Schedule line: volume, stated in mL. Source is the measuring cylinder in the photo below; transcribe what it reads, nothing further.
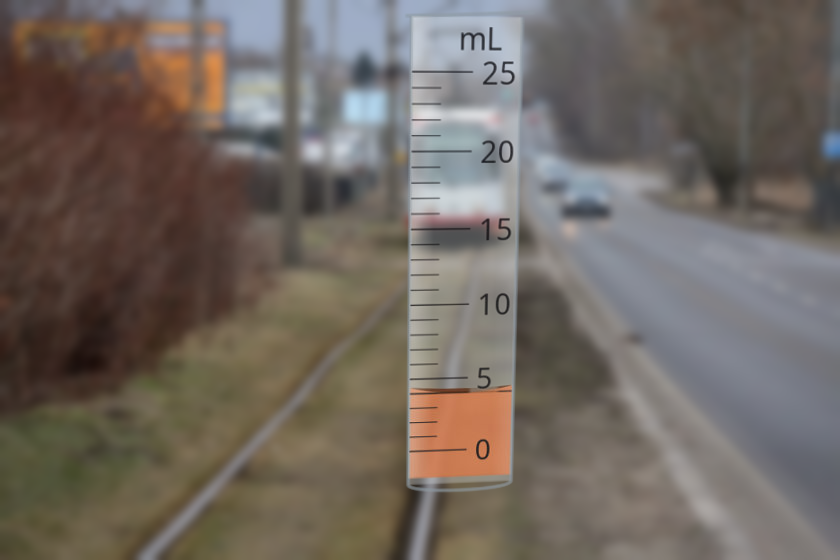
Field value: 4 mL
